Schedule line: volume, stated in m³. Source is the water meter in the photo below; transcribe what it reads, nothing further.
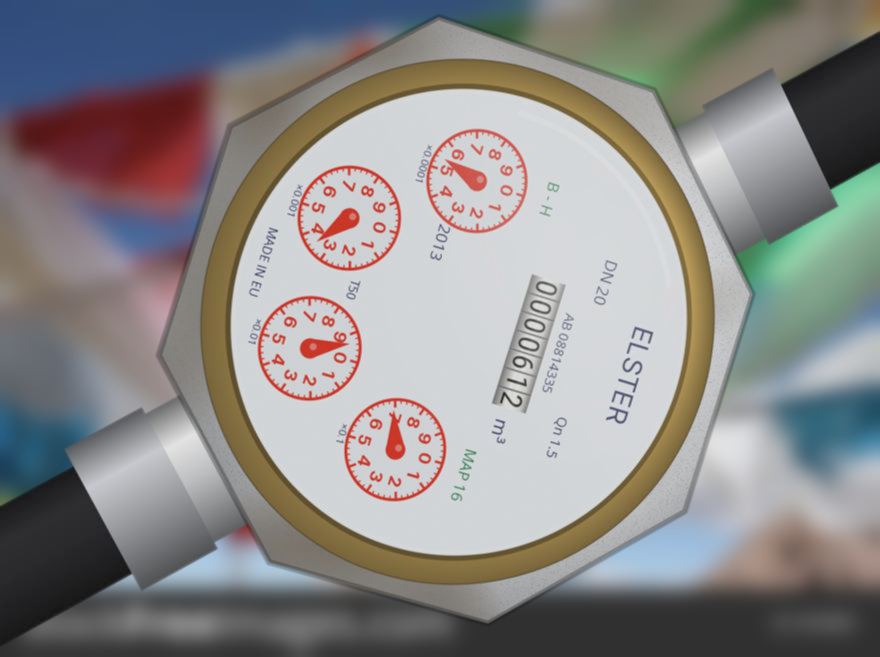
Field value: 612.6935 m³
